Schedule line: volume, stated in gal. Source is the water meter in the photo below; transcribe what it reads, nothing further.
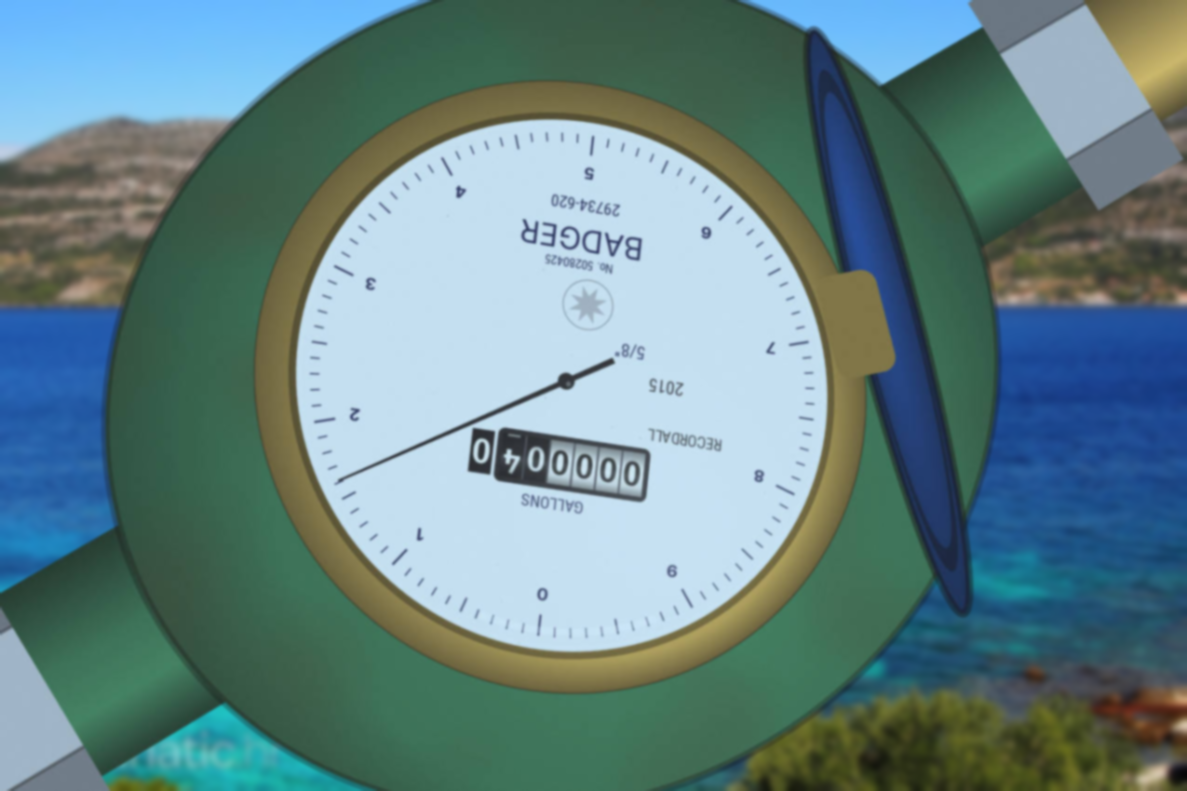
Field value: 41.6 gal
